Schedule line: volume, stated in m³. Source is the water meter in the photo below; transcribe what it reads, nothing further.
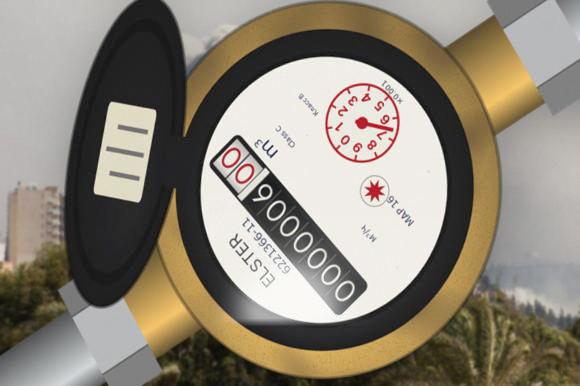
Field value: 6.006 m³
